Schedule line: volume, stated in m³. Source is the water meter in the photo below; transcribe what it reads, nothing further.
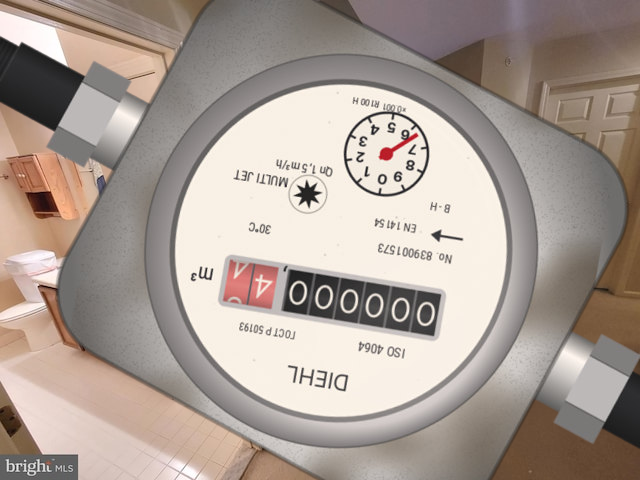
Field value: 0.436 m³
